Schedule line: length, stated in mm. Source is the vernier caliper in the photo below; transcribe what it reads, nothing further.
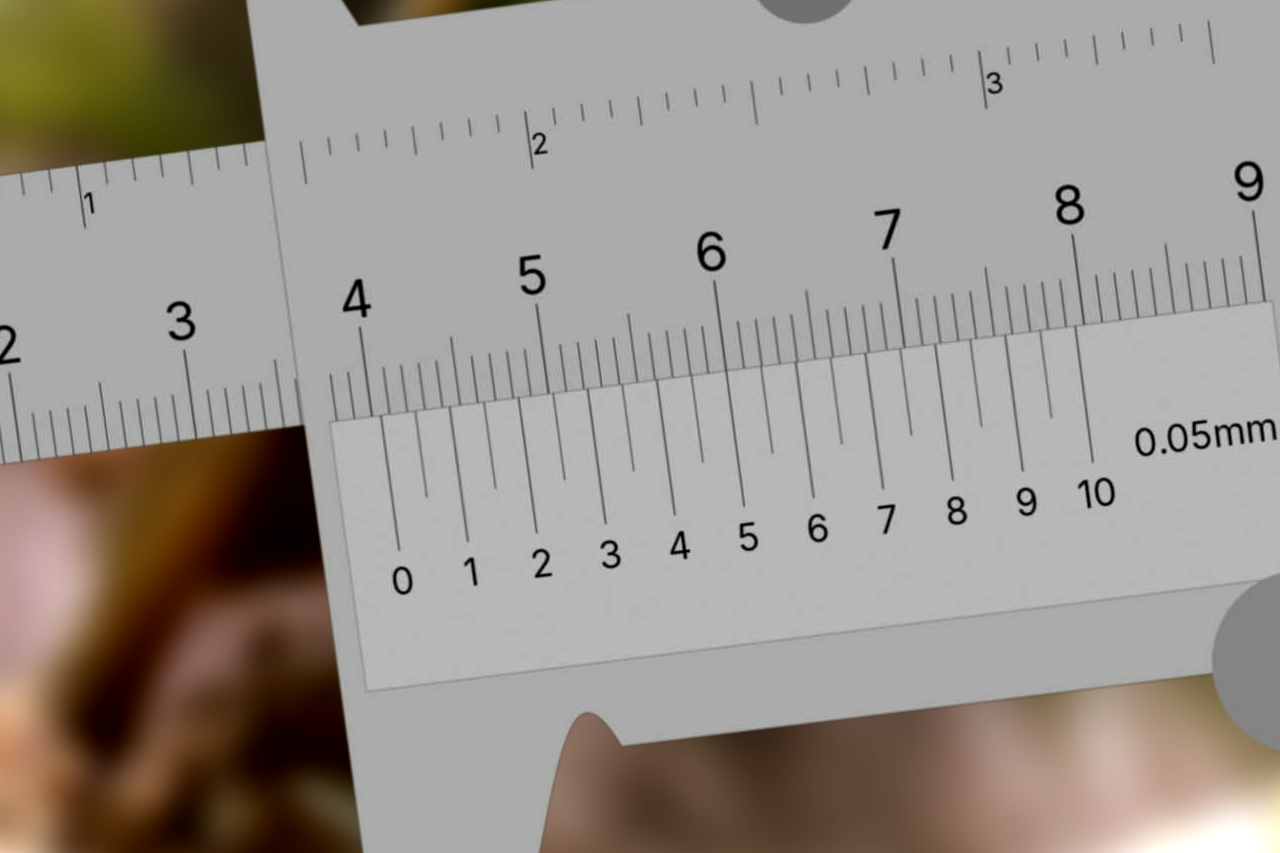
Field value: 40.5 mm
